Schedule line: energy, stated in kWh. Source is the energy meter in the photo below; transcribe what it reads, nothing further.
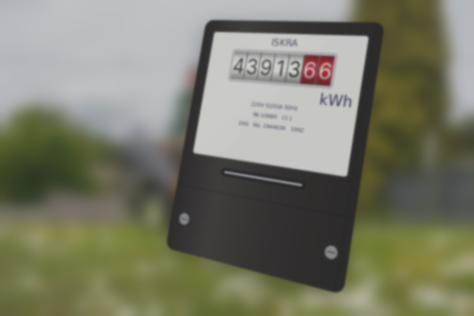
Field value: 43913.66 kWh
